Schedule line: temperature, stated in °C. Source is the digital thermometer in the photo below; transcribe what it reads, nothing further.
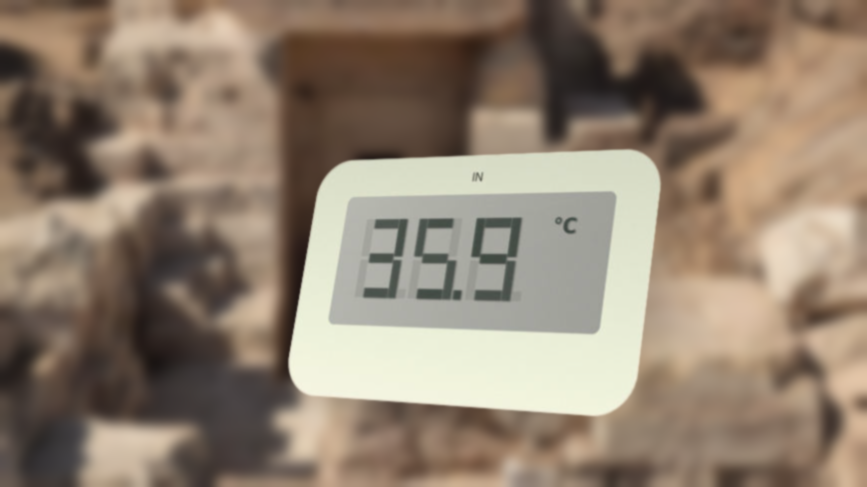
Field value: 35.9 °C
